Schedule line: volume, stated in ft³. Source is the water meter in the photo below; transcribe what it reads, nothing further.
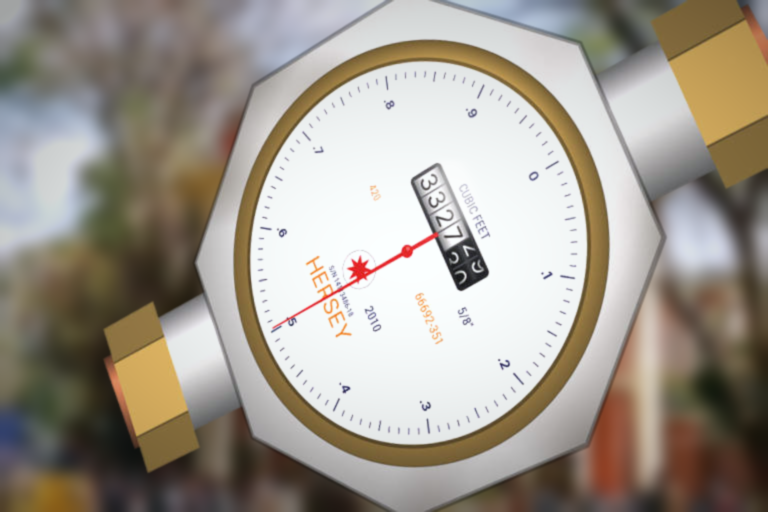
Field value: 332729.50 ft³
